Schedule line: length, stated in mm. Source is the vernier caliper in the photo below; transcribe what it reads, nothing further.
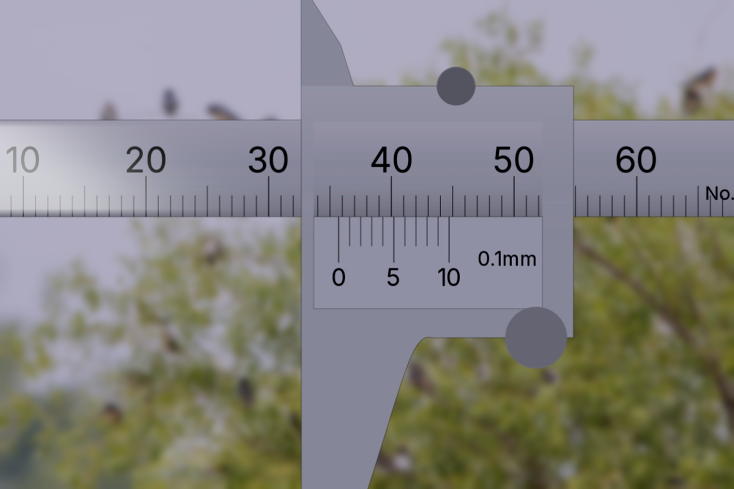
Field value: 35.7 mm
